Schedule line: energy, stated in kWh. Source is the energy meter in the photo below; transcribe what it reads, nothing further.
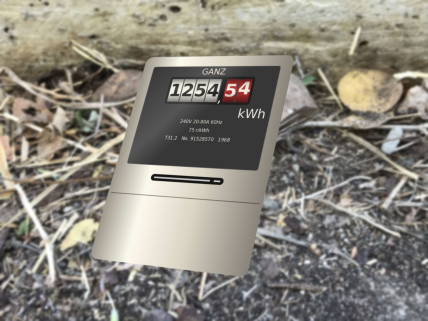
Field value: 1254.54 kWh
